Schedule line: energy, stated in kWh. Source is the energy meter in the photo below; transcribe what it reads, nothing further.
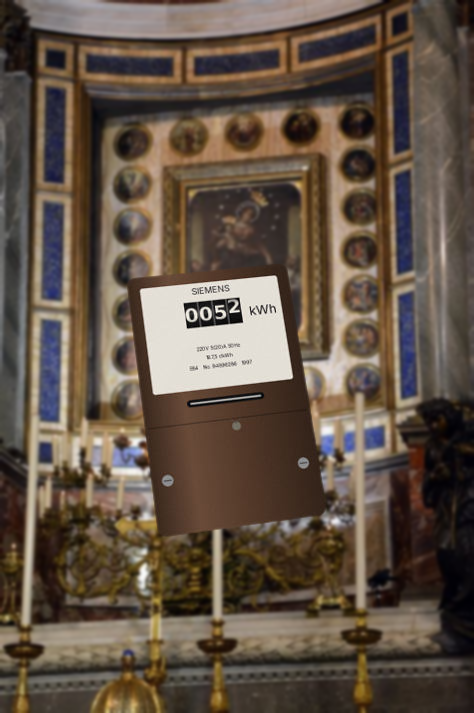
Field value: 52 kWh
